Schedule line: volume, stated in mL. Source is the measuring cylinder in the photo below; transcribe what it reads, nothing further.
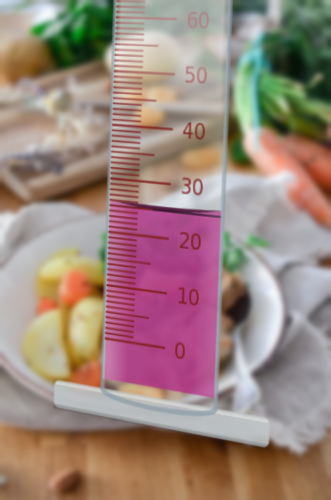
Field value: 25 mL
